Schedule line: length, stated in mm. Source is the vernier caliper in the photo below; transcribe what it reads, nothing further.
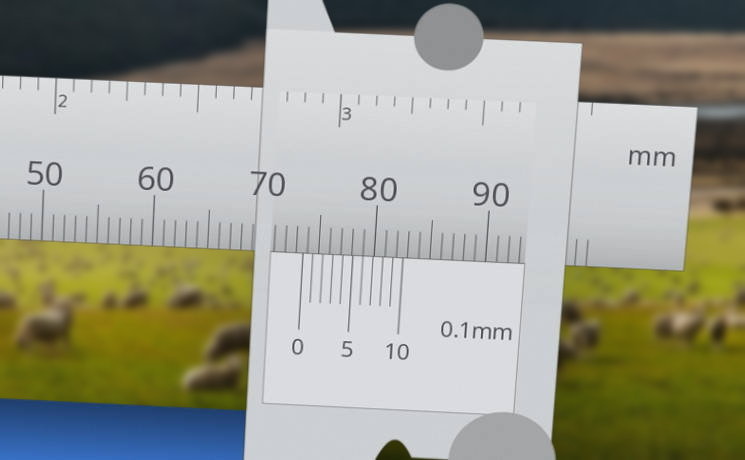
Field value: 73.6 mm
